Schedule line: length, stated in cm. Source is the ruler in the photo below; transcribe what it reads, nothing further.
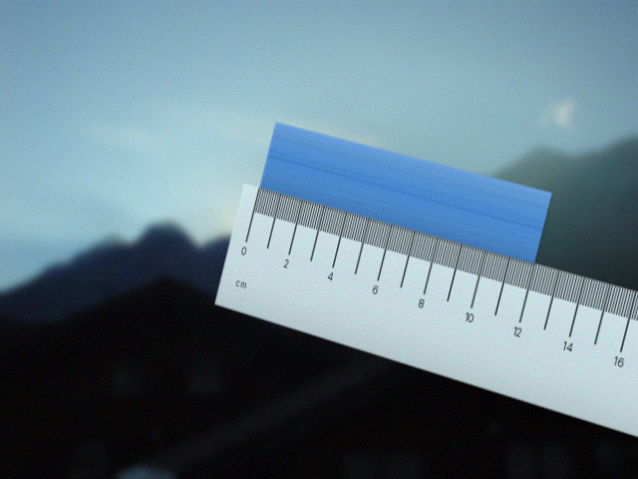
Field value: 12 cm
